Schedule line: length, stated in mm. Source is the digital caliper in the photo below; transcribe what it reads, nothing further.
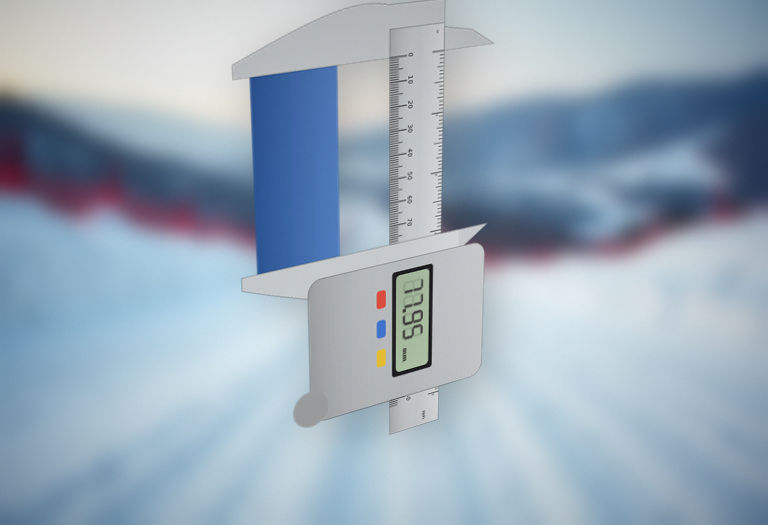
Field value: 77.95 mm
